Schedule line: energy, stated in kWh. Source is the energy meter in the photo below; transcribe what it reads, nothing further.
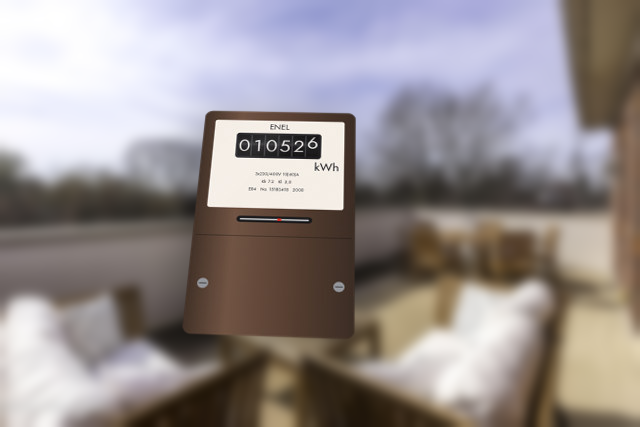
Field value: 10526 kWh
